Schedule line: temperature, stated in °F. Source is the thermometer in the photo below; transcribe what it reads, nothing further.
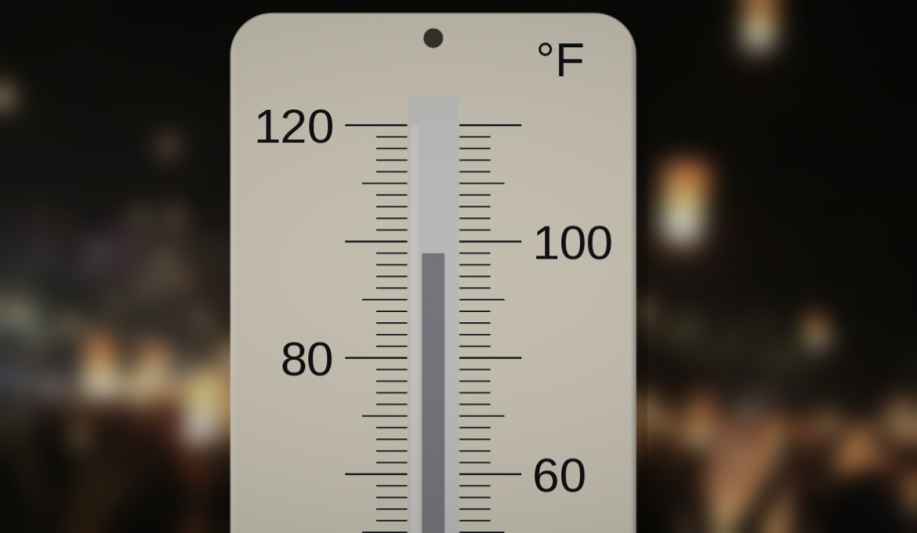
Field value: 98 °F
